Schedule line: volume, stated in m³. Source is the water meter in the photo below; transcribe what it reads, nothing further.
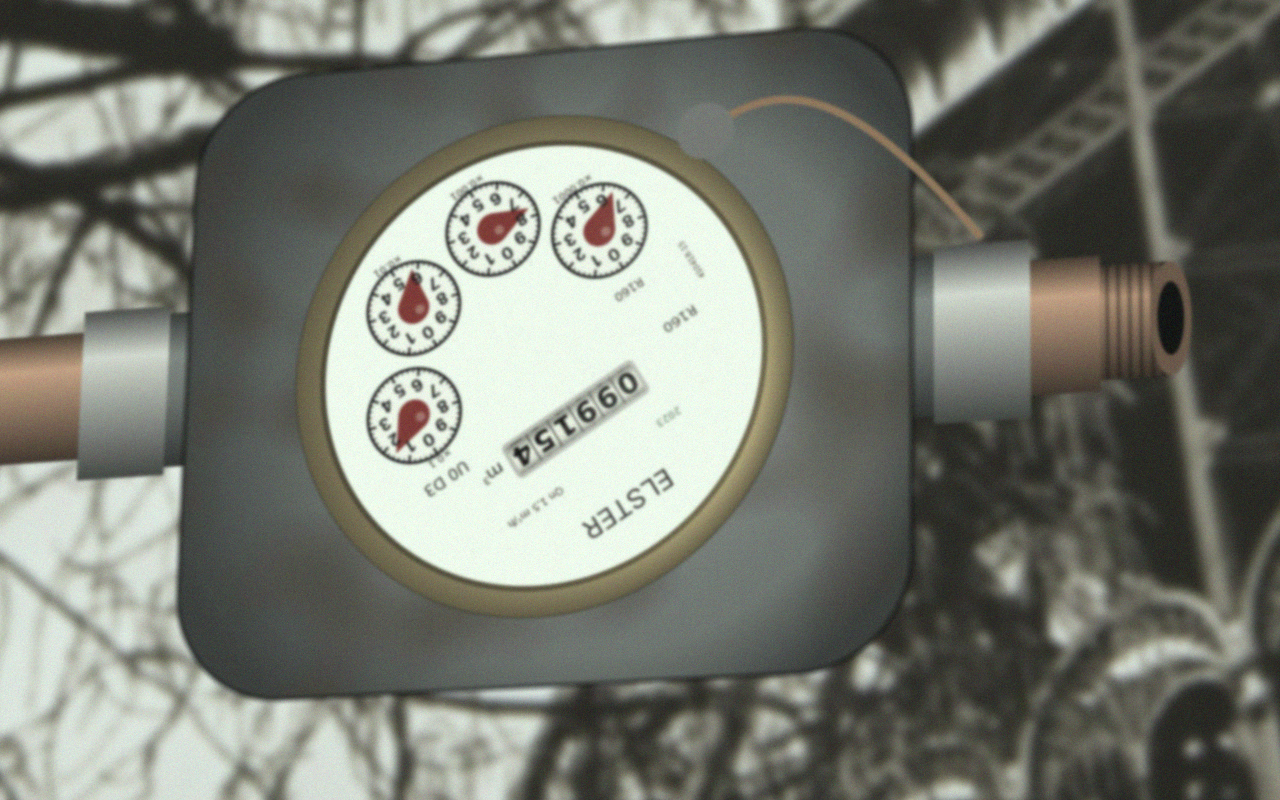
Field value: 99154.1576 m³
